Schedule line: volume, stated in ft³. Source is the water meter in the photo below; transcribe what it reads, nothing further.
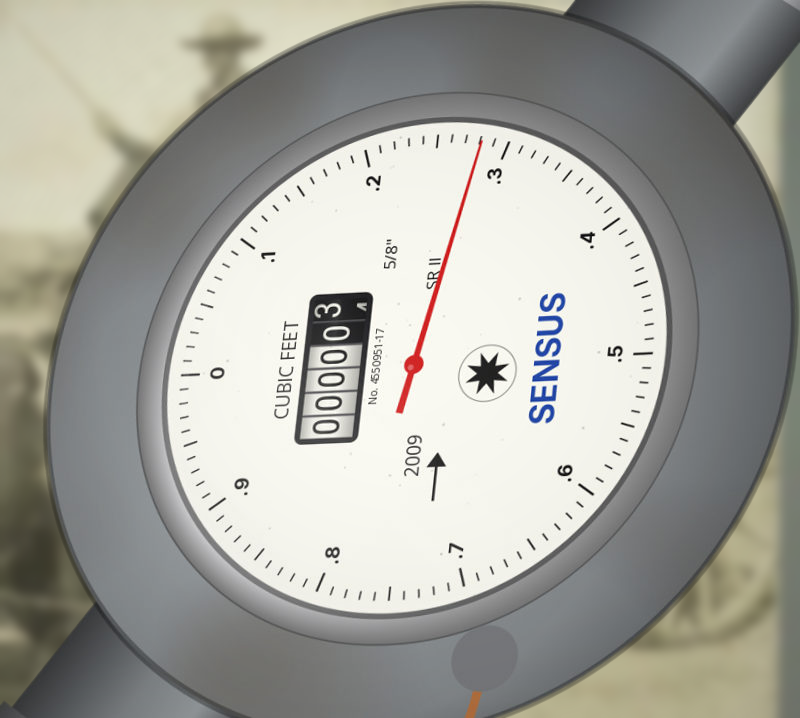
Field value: 3.28 ft³
